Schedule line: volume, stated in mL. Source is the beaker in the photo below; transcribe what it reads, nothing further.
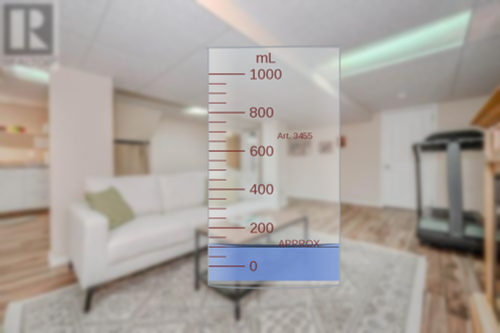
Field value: 100 mL
